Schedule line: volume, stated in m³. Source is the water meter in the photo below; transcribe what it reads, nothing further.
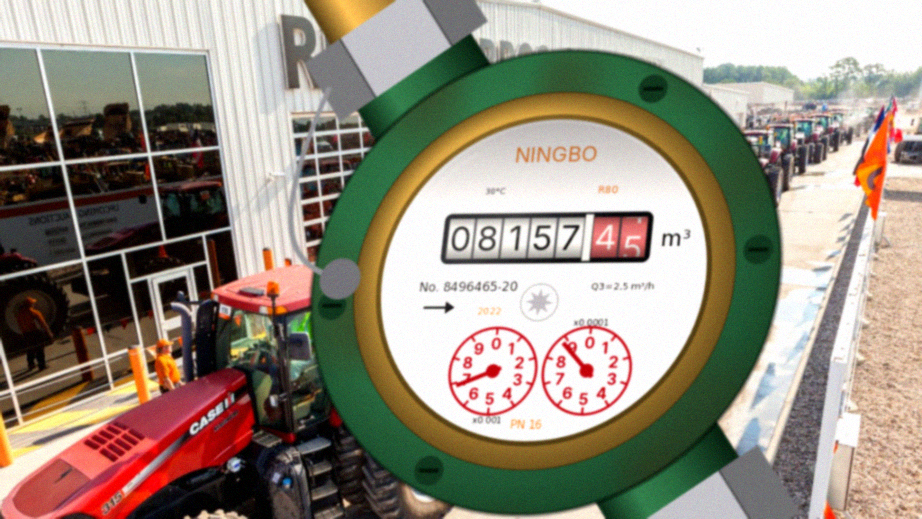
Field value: 8157.4468 m³
